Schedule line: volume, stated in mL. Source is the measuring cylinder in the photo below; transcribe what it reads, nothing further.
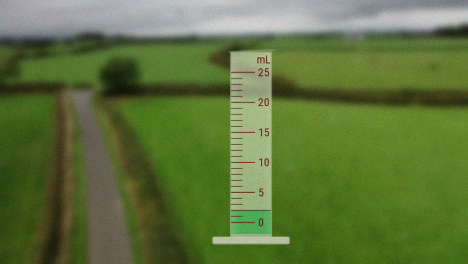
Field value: 2 mL
